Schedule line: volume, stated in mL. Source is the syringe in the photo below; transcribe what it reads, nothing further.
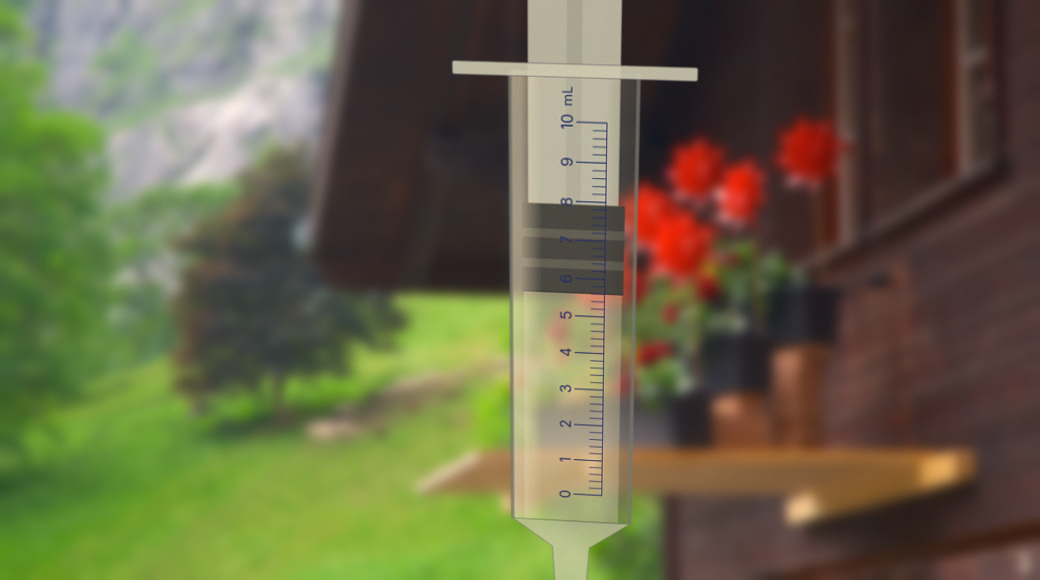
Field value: 5.6 mL
